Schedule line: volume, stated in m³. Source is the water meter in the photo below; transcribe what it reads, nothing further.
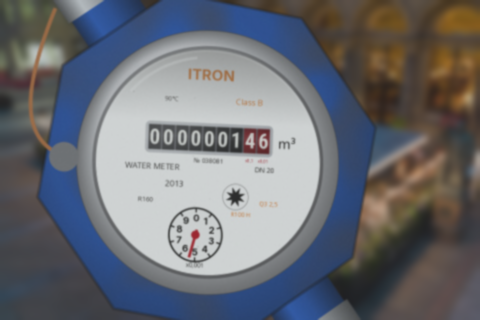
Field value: 1.465 m³
